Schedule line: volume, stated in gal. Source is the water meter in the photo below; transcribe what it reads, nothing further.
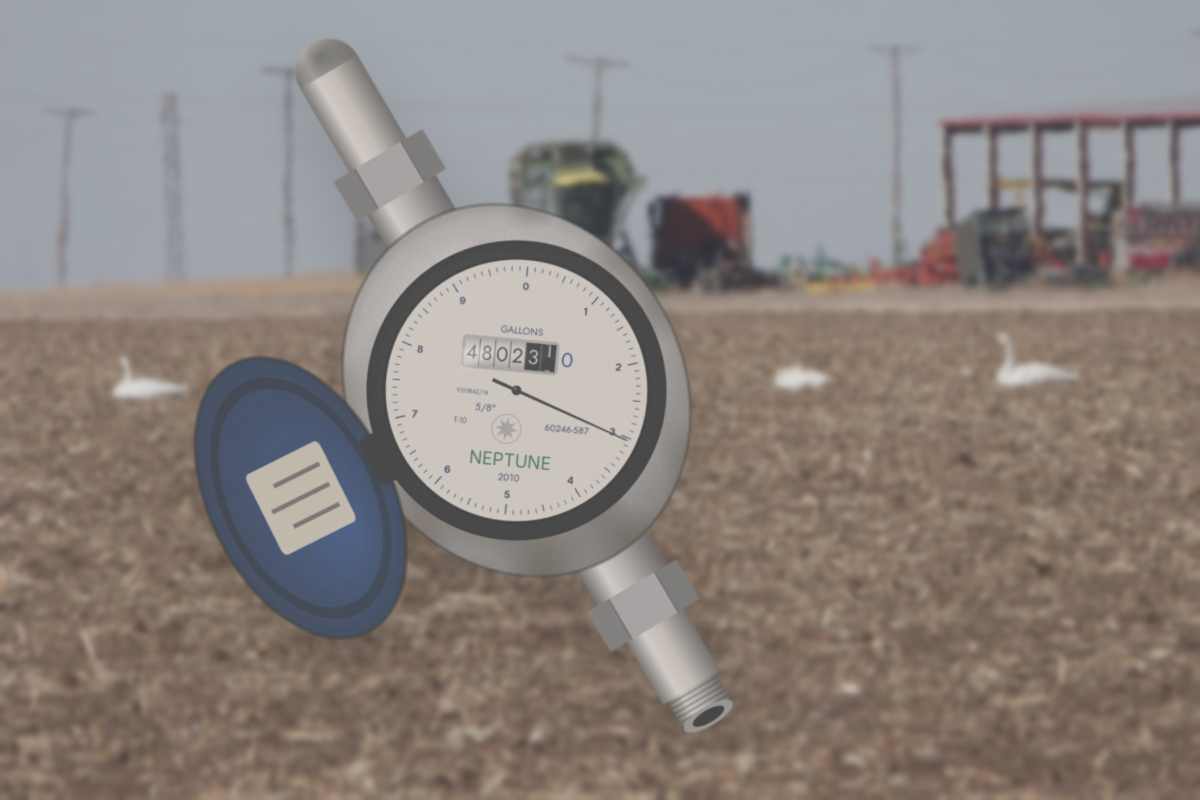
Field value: 4802313.0 gal
